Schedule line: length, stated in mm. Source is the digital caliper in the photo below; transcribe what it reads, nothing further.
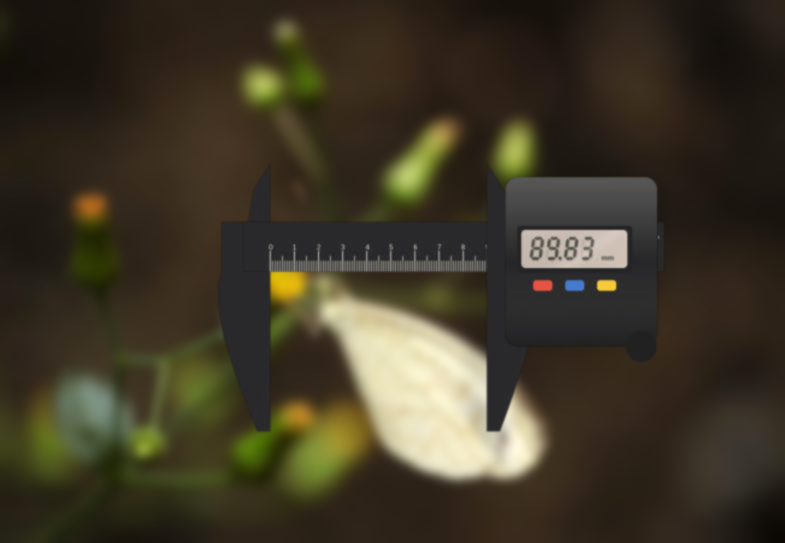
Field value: 89.83 mm
